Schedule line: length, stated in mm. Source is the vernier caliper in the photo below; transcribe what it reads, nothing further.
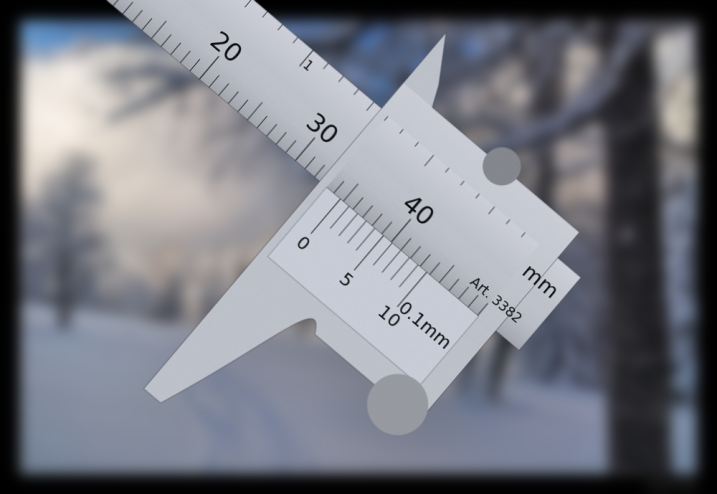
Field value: 34.7 mm
